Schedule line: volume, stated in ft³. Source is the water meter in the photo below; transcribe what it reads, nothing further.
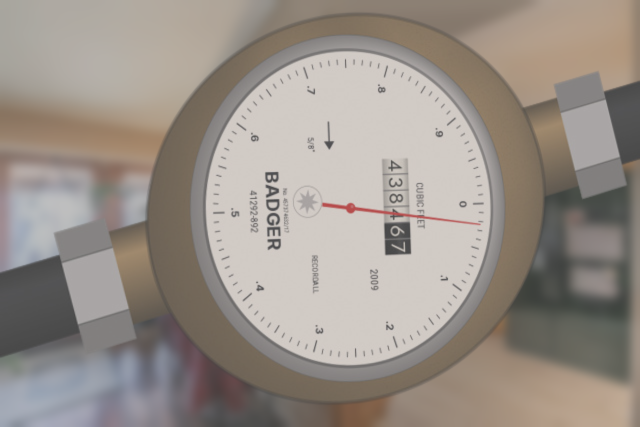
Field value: 438467.02 ft³
